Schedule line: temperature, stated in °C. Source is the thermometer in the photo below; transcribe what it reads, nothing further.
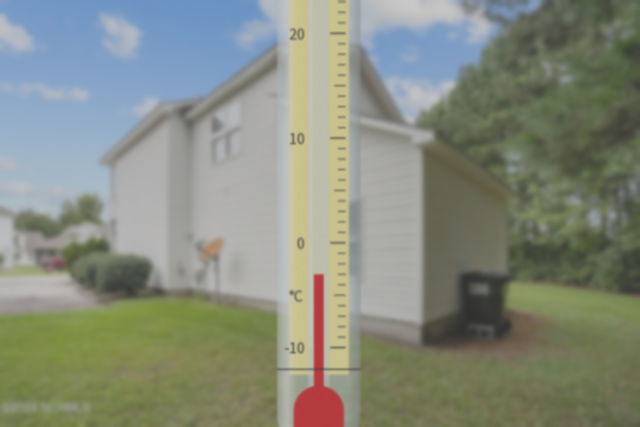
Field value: -3 °C
